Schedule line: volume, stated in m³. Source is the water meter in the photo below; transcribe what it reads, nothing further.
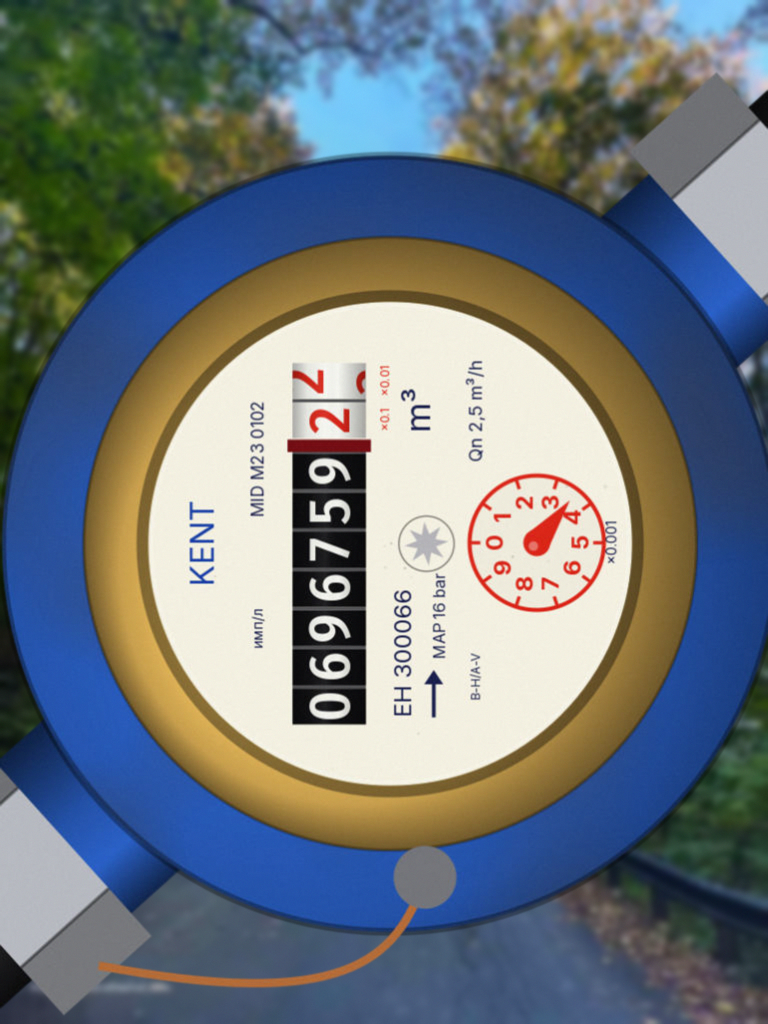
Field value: 696759.223 m³
